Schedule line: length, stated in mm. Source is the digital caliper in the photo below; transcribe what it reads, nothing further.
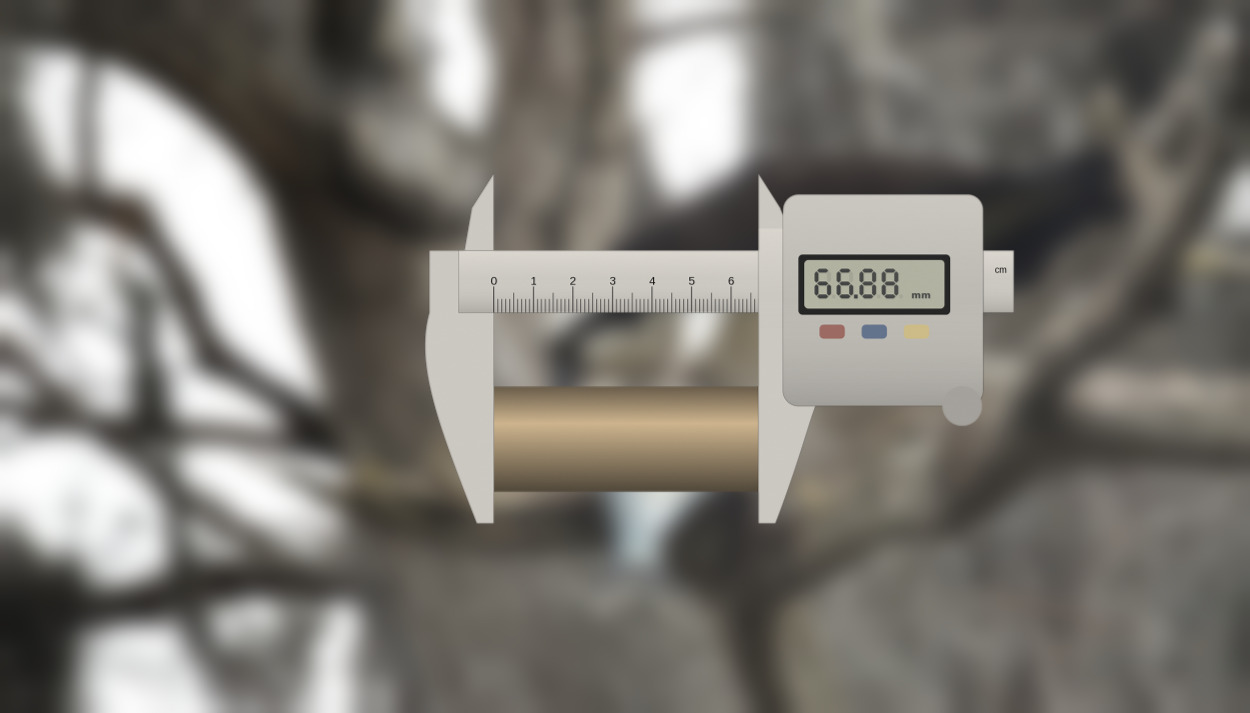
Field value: 66.88 mm
